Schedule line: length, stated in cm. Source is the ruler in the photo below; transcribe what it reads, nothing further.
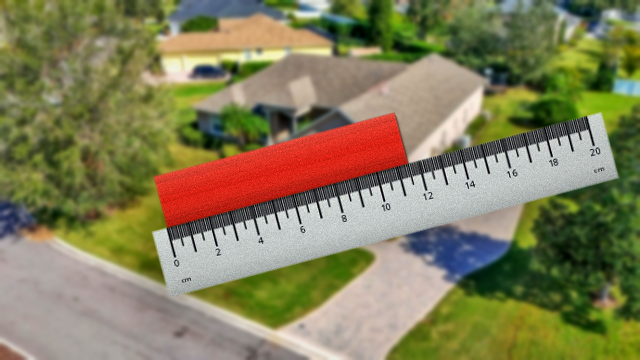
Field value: 11.5 cm
